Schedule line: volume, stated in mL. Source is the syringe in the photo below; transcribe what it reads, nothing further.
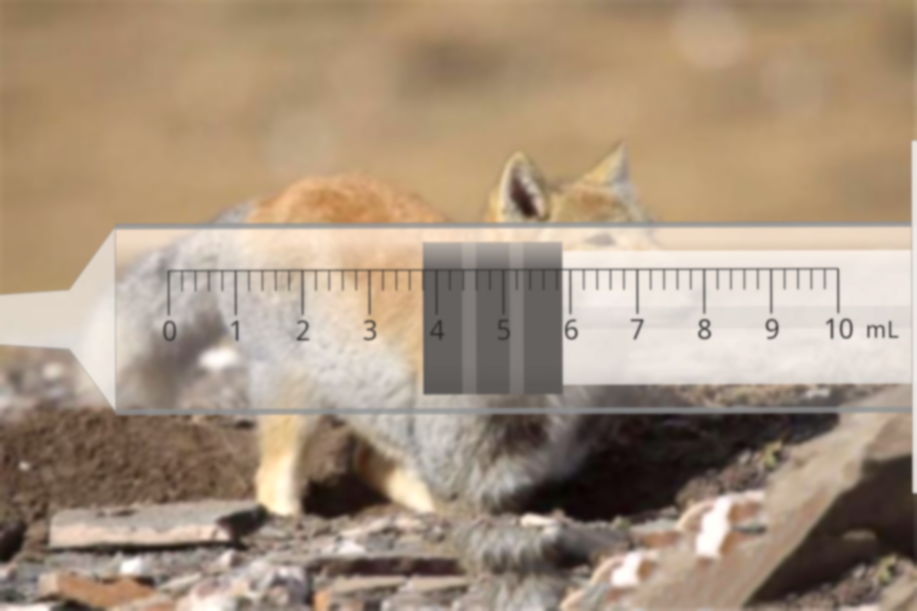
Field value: 3.8 mL
